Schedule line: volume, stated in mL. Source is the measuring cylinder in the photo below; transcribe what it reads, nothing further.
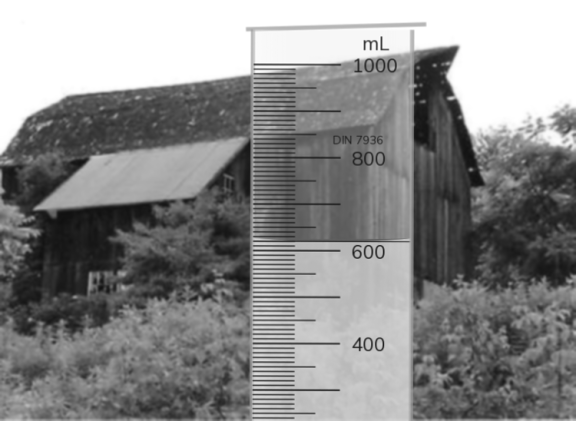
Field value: 620 mL
